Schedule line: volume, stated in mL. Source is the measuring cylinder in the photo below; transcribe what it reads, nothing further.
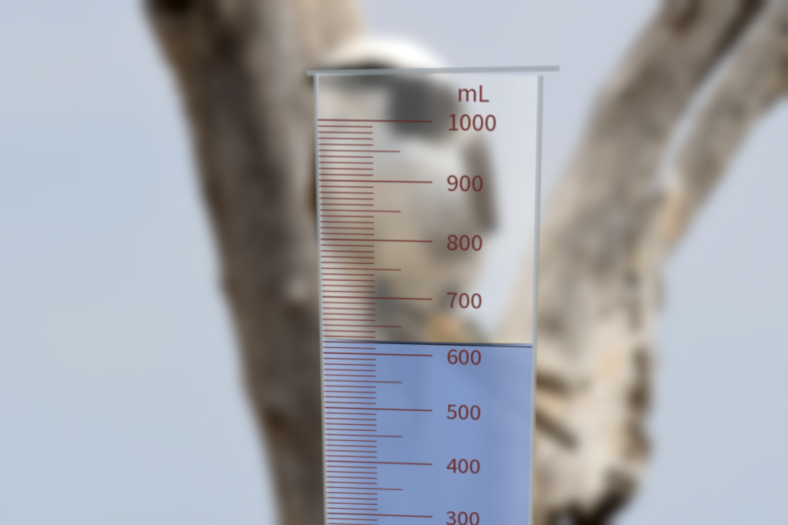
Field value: 620 mL
